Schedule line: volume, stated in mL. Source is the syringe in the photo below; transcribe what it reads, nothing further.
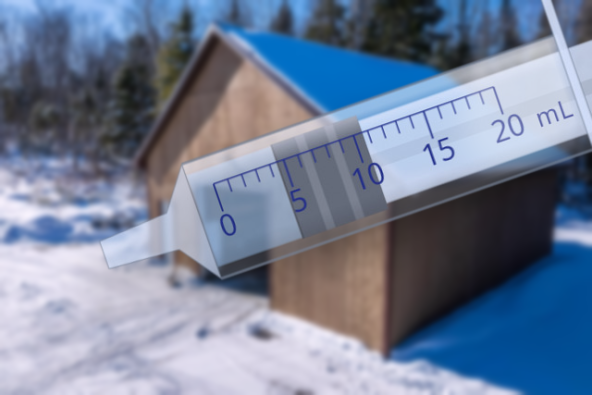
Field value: 4.5 mL
